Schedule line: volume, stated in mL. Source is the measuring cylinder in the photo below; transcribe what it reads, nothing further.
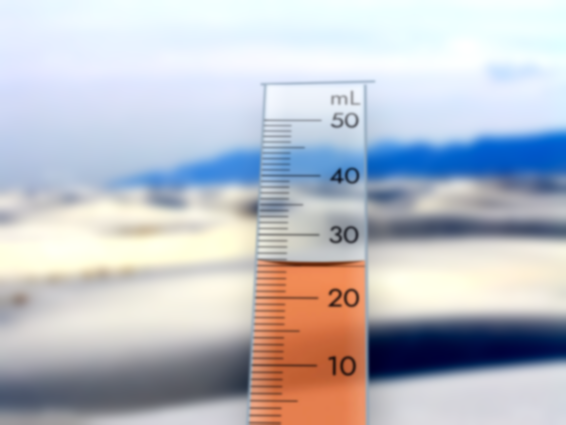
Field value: 25 mL
